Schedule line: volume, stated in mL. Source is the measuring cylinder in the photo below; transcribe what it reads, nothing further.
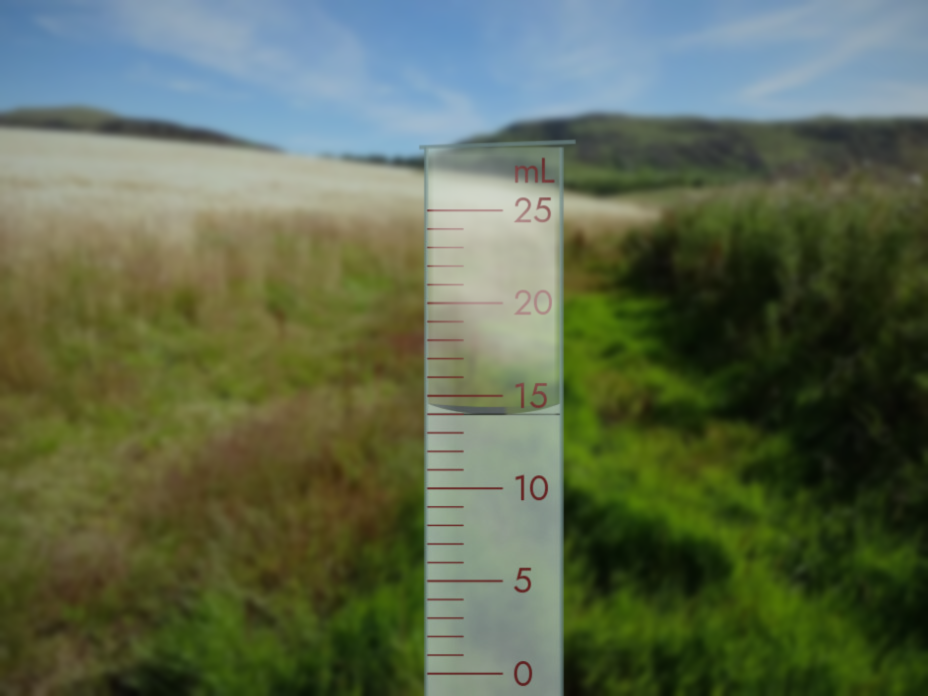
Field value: 14 mL
